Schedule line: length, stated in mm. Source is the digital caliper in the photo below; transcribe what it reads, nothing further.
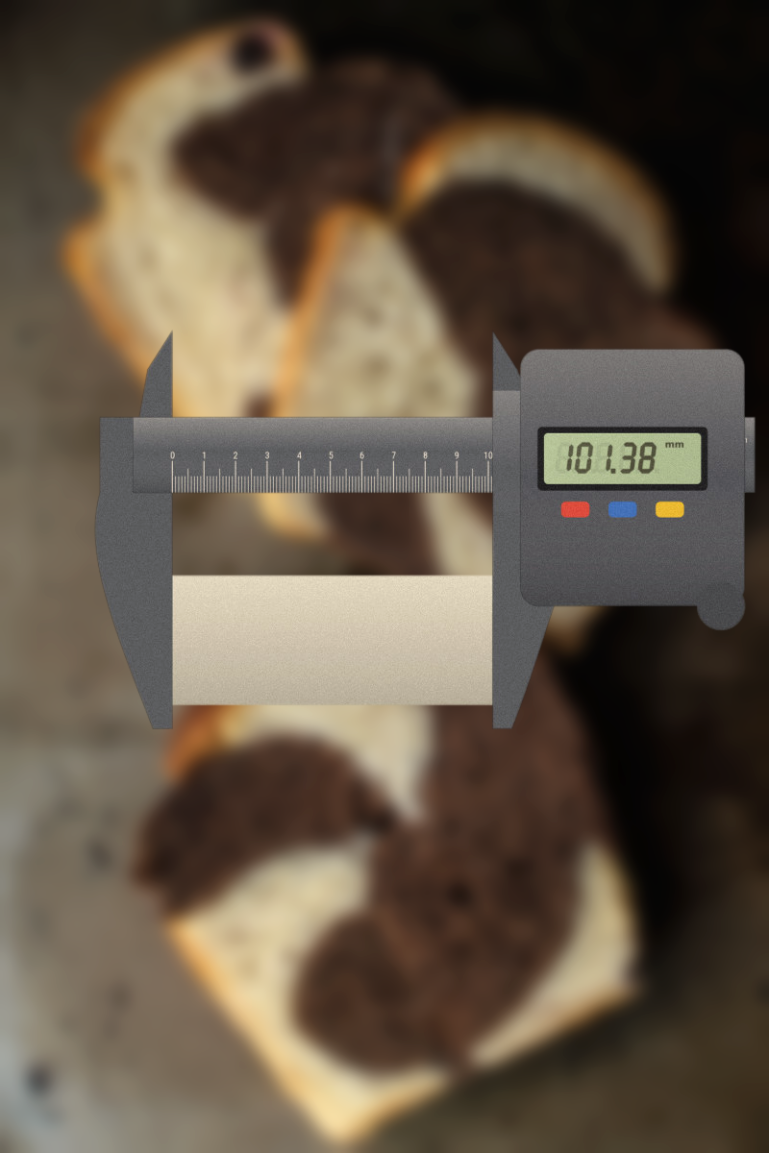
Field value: 101.38 mm
